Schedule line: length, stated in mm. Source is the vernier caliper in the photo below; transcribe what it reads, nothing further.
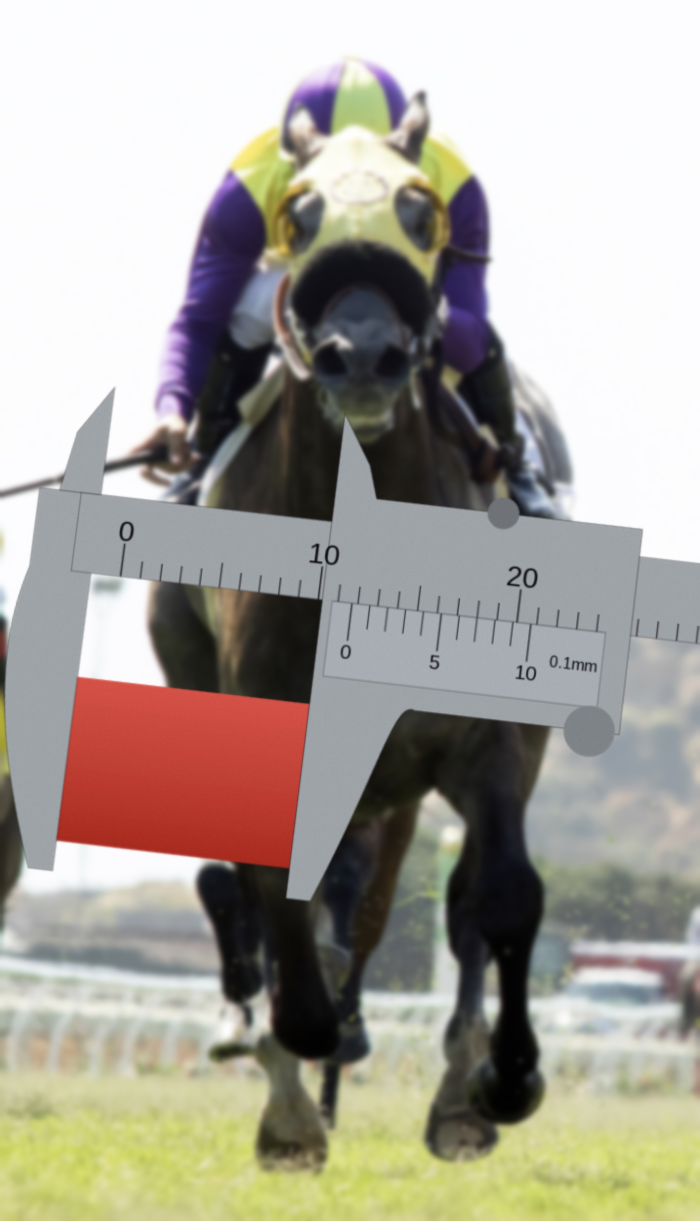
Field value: 11.7 mm
